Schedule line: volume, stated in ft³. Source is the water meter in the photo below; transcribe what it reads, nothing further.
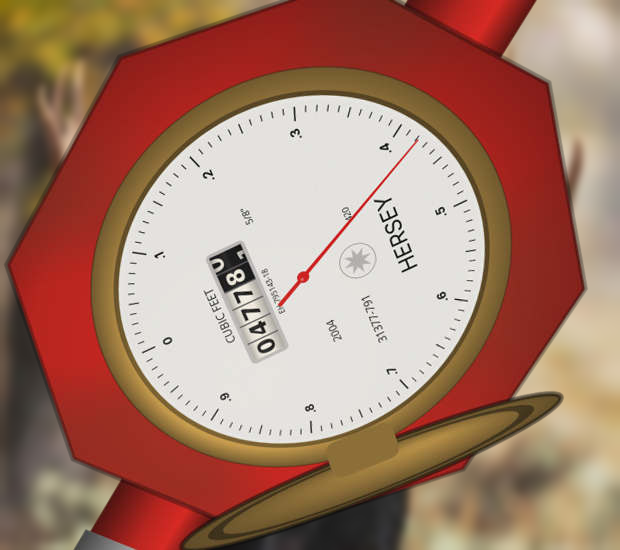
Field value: 47780.42 ft³
